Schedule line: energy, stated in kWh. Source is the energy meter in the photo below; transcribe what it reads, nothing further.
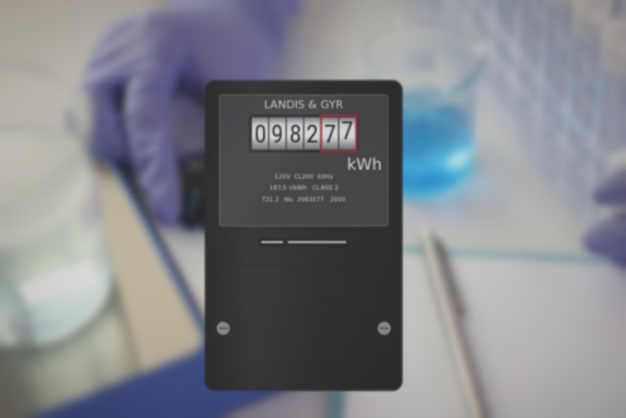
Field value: 982.77 kWh
